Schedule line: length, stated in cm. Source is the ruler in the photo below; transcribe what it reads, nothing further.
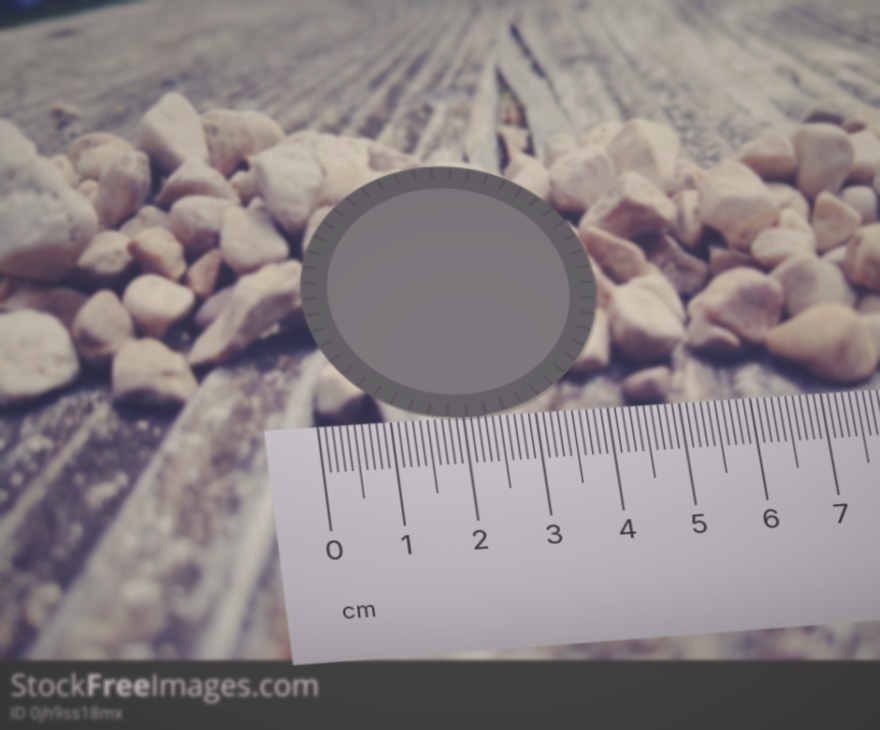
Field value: 4.1 cm
